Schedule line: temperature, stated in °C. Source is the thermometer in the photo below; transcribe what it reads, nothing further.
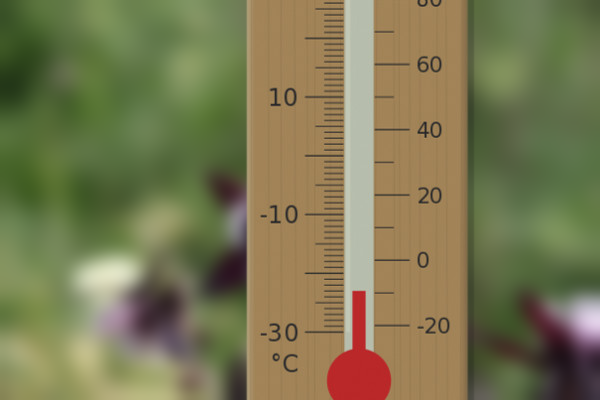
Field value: -23 °C
